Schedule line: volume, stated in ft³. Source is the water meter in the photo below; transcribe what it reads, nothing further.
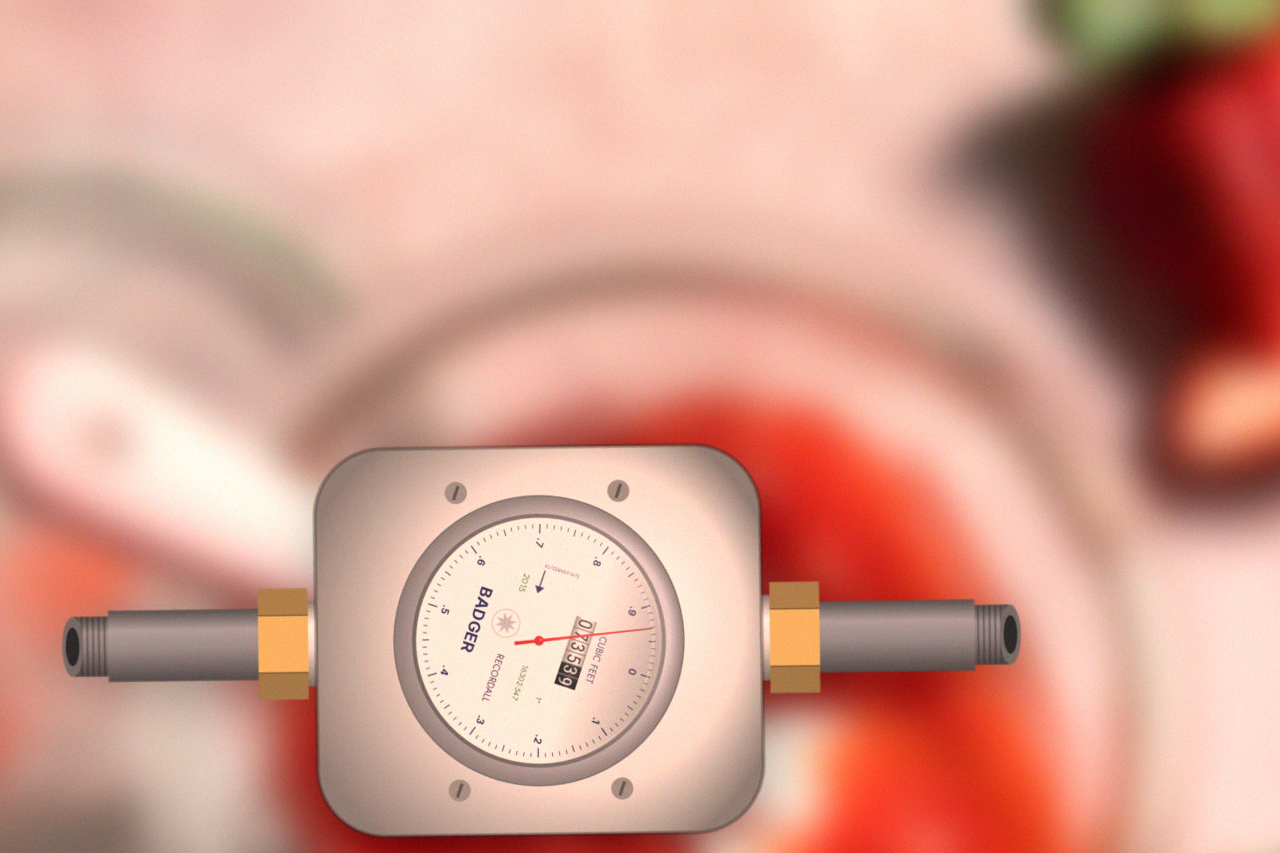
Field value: 73538.93 ft³
